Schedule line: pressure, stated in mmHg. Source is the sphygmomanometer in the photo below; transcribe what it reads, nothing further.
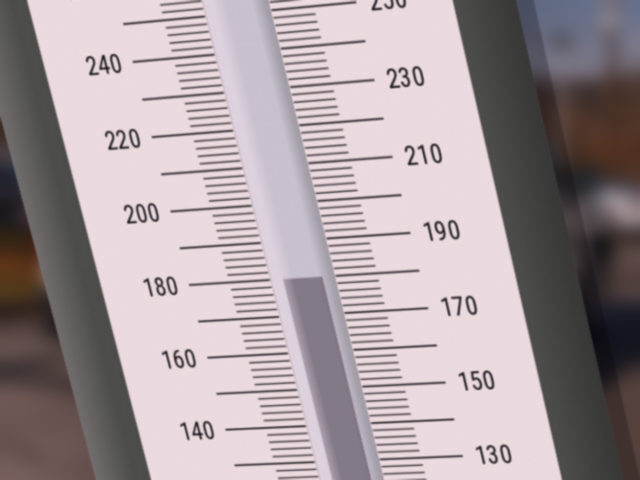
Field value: 180 mmHg
